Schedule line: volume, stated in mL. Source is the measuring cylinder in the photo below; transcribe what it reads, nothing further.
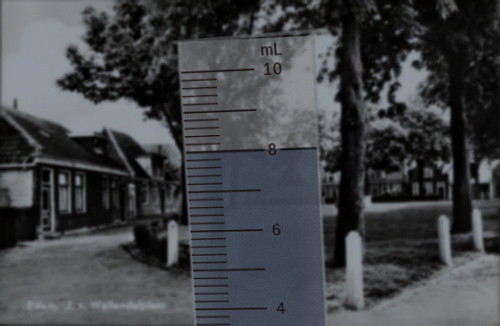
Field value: 8 mL
